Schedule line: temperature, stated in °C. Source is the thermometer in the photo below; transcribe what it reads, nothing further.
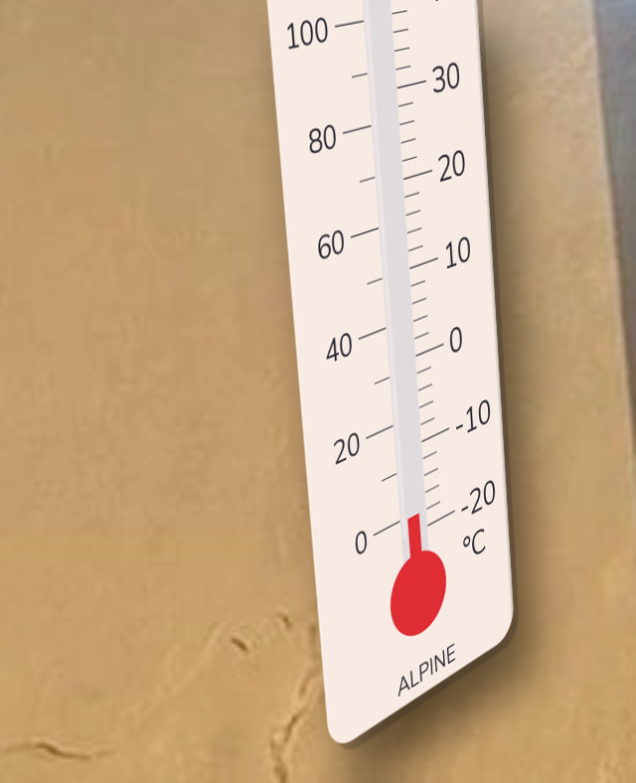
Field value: -18 °C
